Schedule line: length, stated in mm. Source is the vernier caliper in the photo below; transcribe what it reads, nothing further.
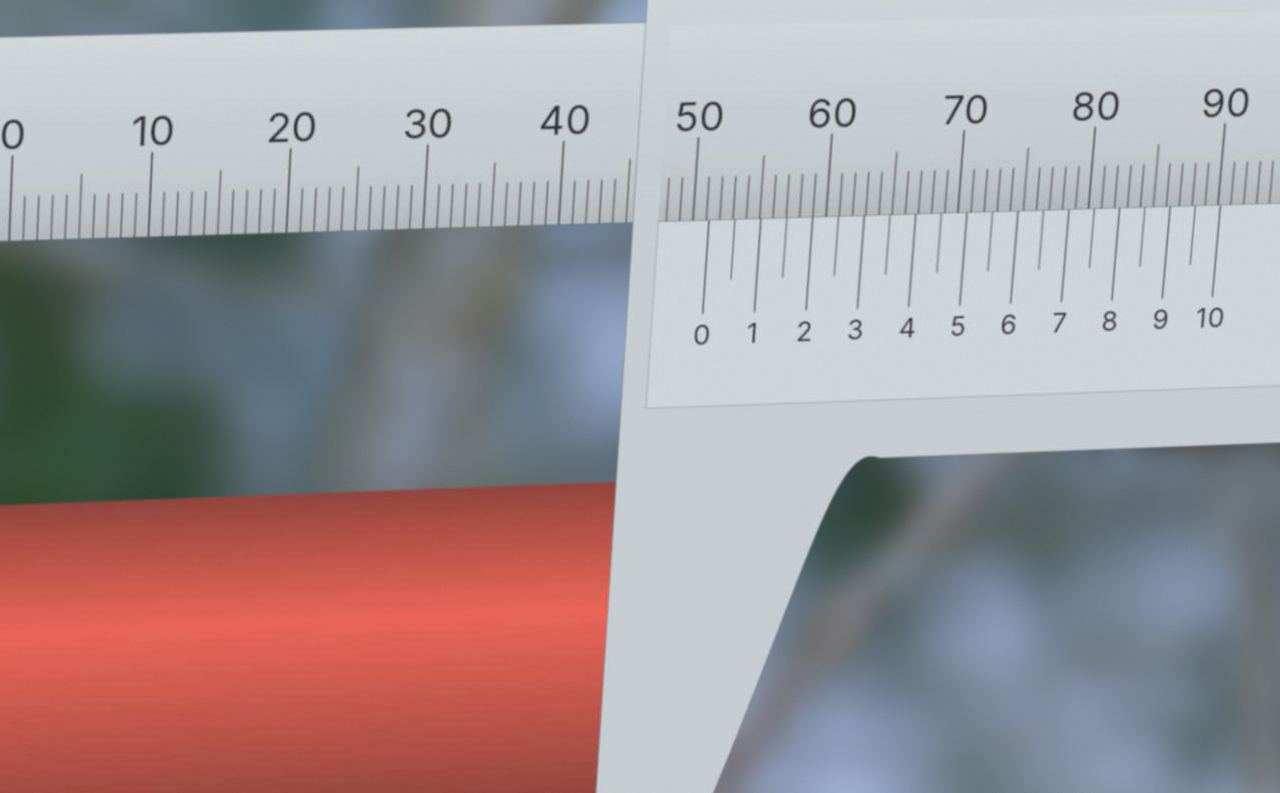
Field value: 51.2 mm
